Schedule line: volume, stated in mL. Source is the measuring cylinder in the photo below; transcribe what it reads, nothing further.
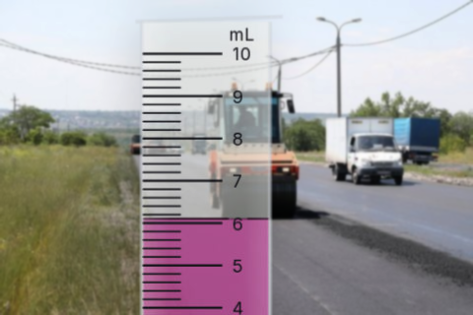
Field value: 6.1 mL
